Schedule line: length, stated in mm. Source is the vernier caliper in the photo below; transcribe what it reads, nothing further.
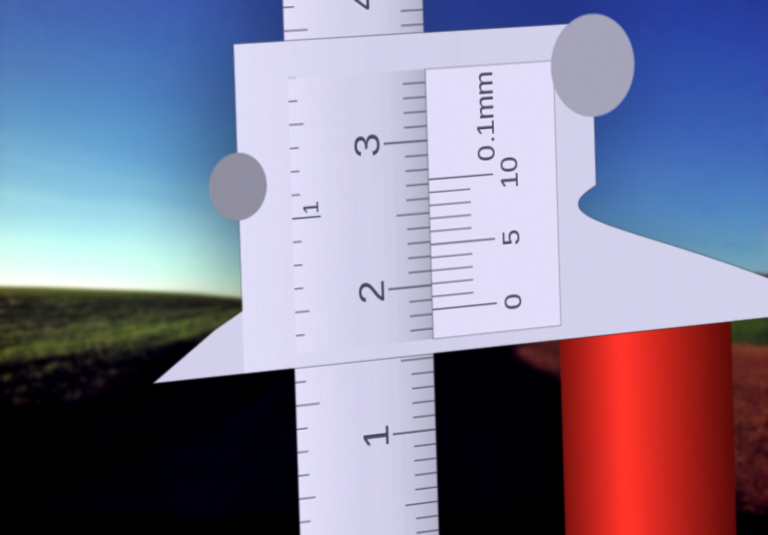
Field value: 18.3 mm
